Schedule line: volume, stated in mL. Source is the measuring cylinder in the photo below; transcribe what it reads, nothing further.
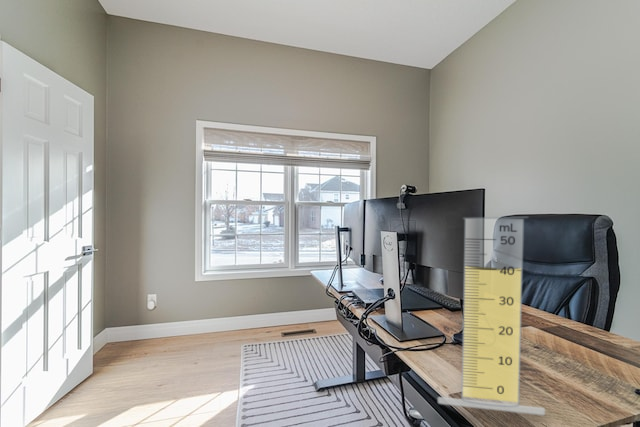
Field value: 40 mL
